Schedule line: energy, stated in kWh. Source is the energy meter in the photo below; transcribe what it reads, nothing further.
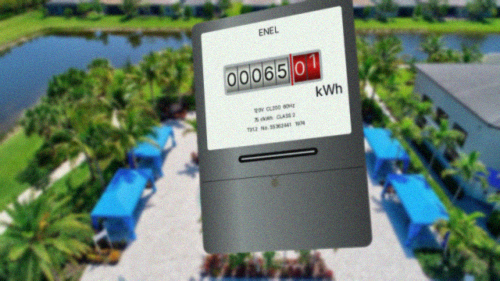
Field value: 65.01 kWh
